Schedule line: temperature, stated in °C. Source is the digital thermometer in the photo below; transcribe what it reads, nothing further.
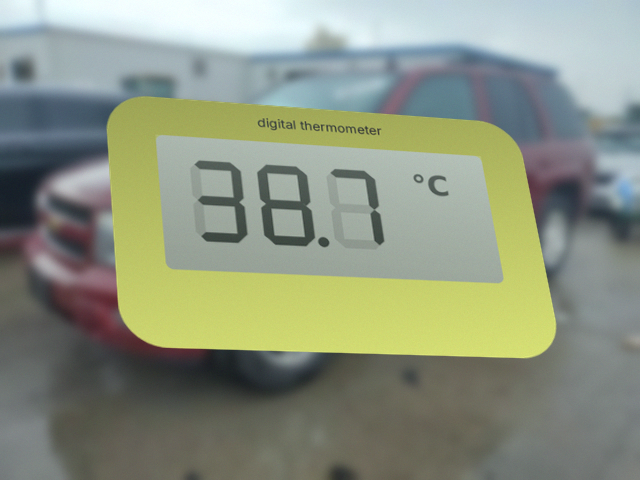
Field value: 38.7 °C
